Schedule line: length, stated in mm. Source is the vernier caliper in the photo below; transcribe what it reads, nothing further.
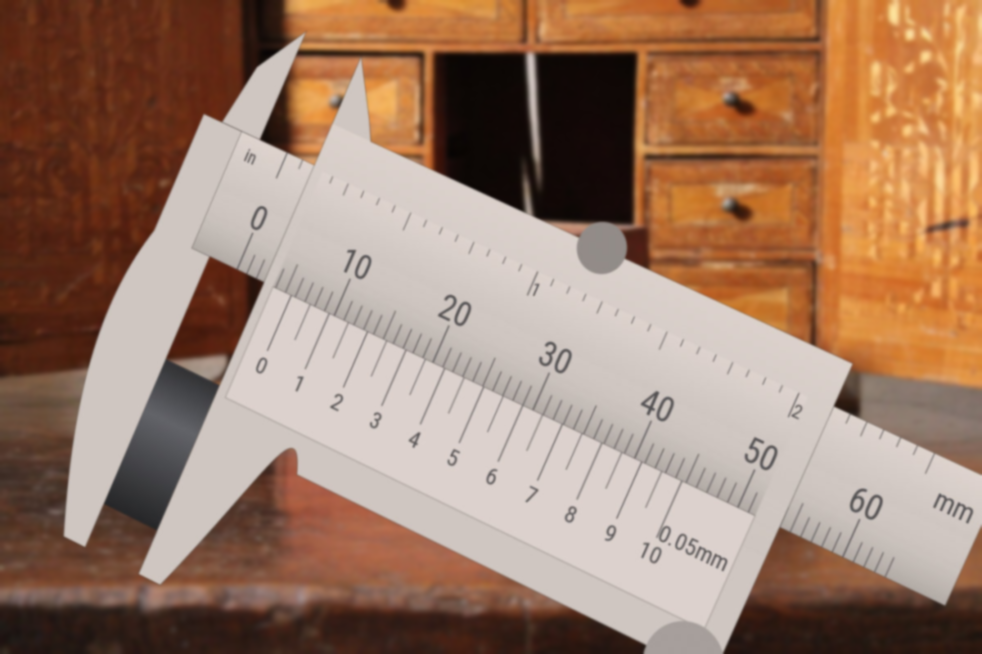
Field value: 5.6 mm
